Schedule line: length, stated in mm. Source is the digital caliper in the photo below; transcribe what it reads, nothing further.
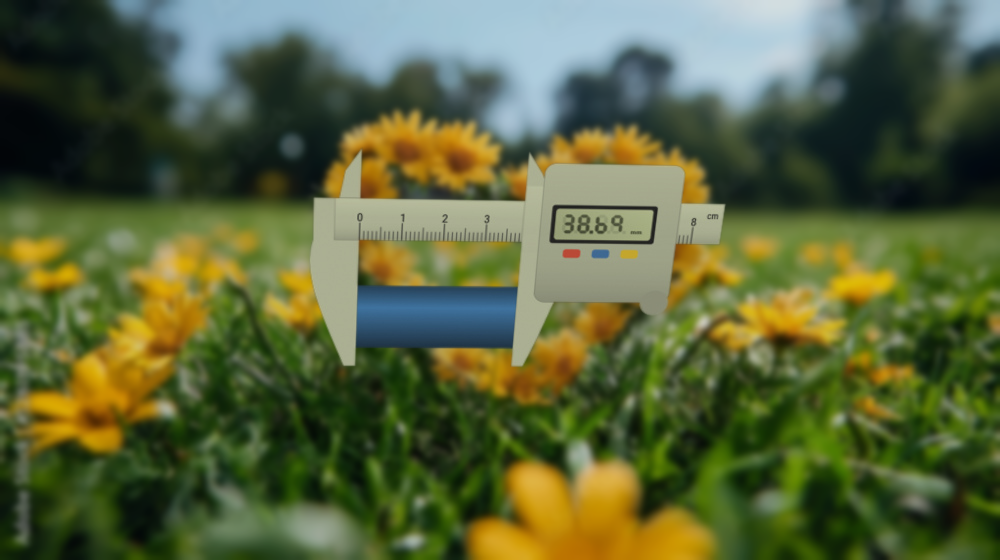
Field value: 38.69 mm
